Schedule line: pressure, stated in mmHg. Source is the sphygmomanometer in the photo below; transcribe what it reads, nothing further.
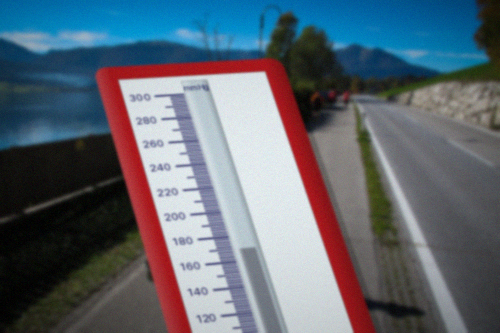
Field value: 170 mmHg
